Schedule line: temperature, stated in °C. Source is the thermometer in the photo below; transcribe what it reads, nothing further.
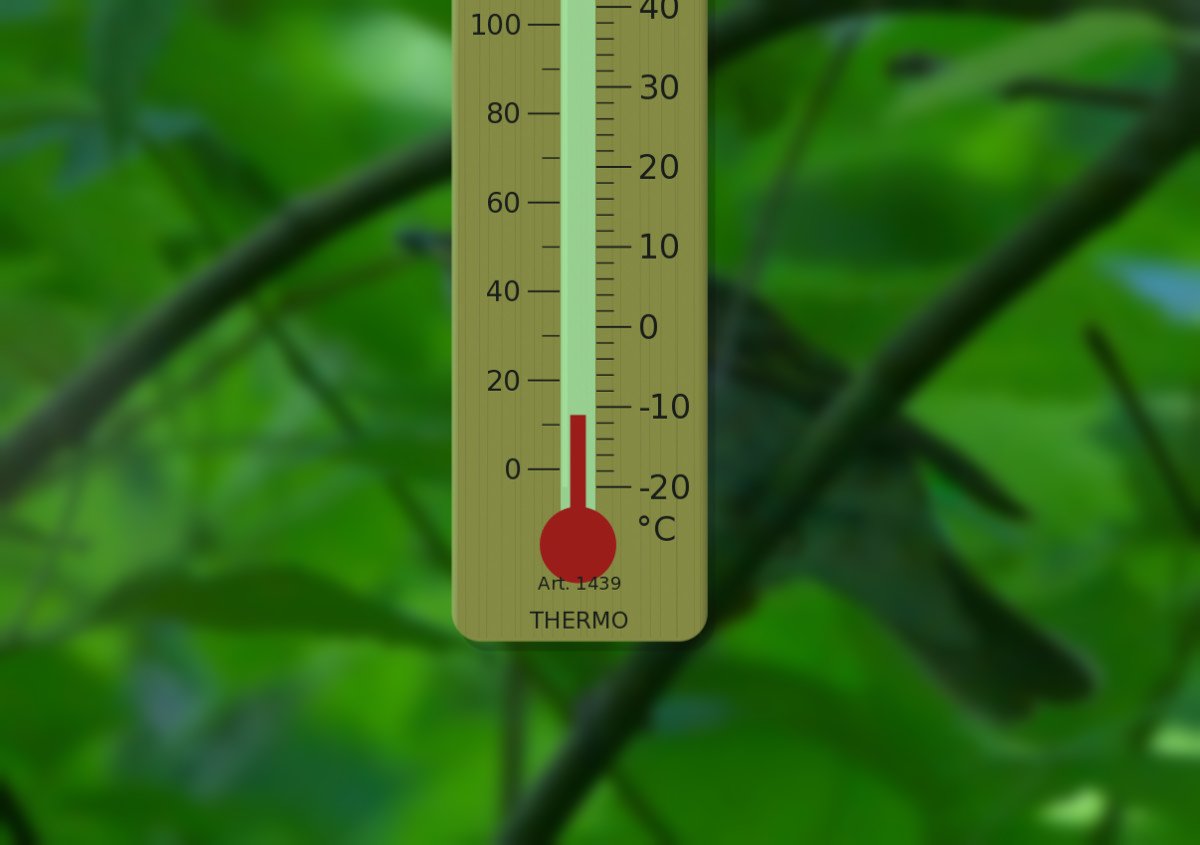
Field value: -11 °C
